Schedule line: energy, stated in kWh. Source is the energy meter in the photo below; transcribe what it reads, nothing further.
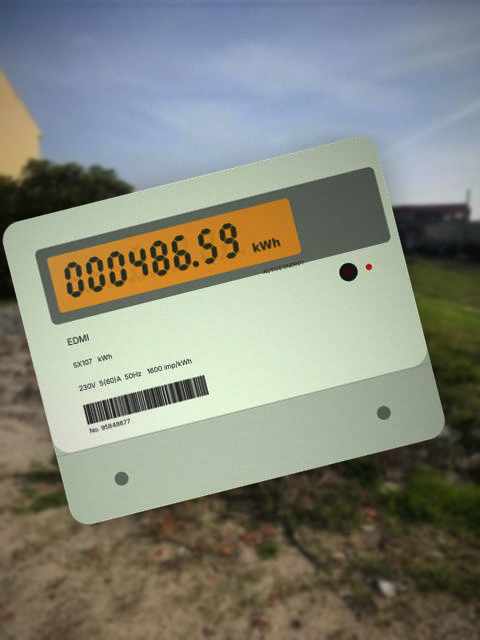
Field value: 486.59 kWh
